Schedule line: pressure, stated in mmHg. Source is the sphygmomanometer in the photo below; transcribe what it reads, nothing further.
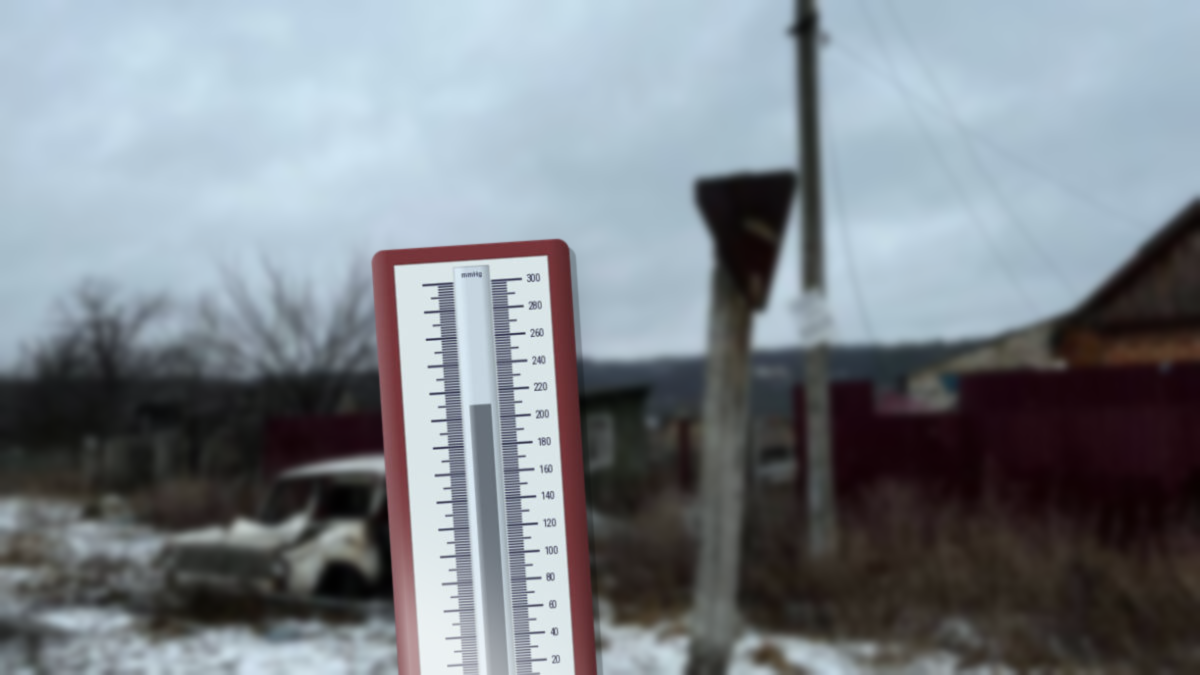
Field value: 210 mmHg
